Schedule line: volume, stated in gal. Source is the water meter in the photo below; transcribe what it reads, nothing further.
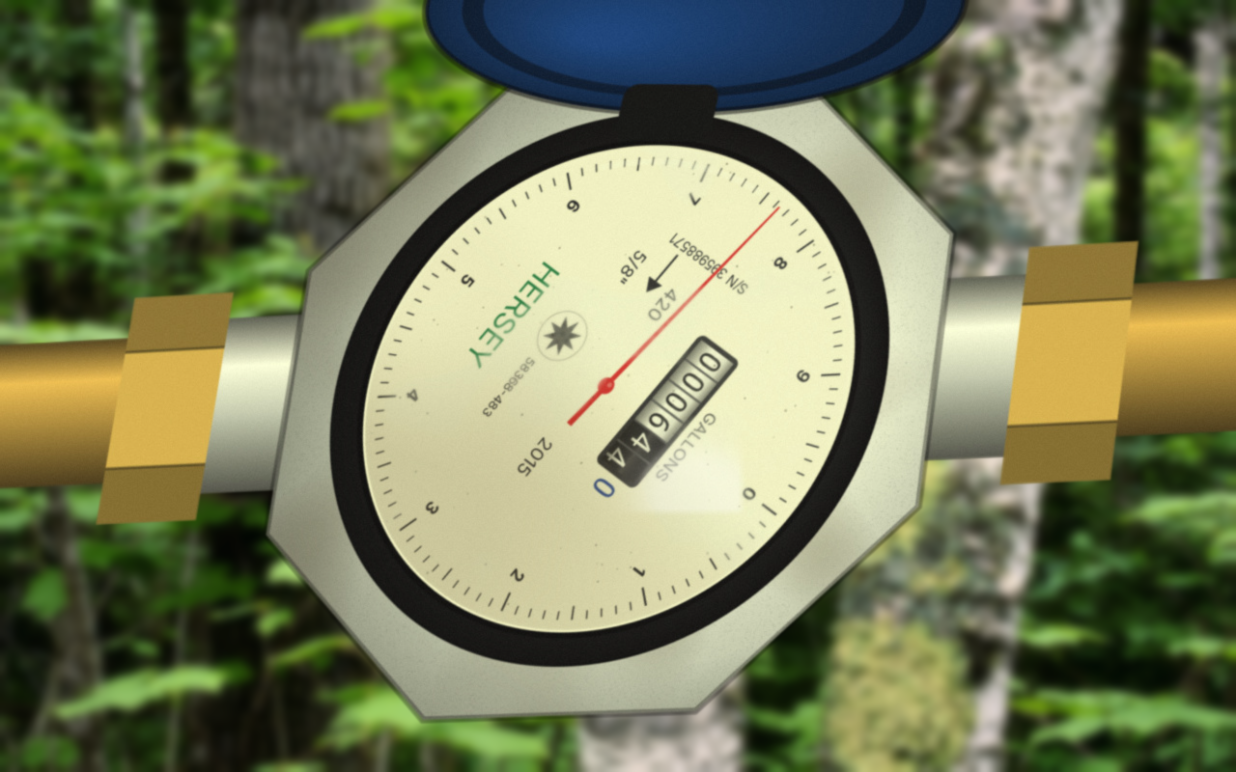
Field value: 6437.6 gal
